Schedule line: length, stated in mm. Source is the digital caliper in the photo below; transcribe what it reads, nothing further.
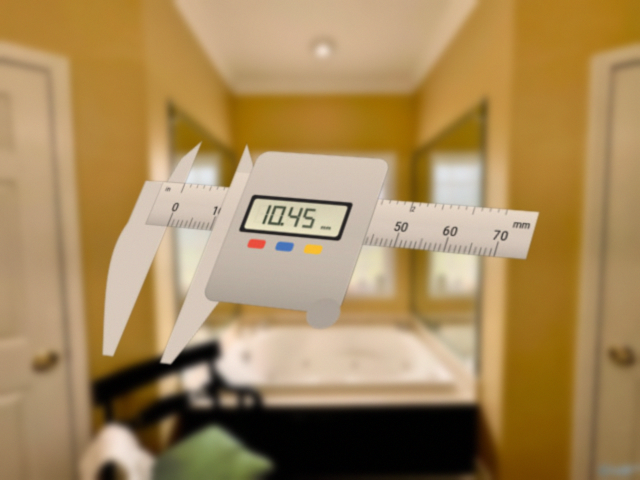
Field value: 10.45 mm
